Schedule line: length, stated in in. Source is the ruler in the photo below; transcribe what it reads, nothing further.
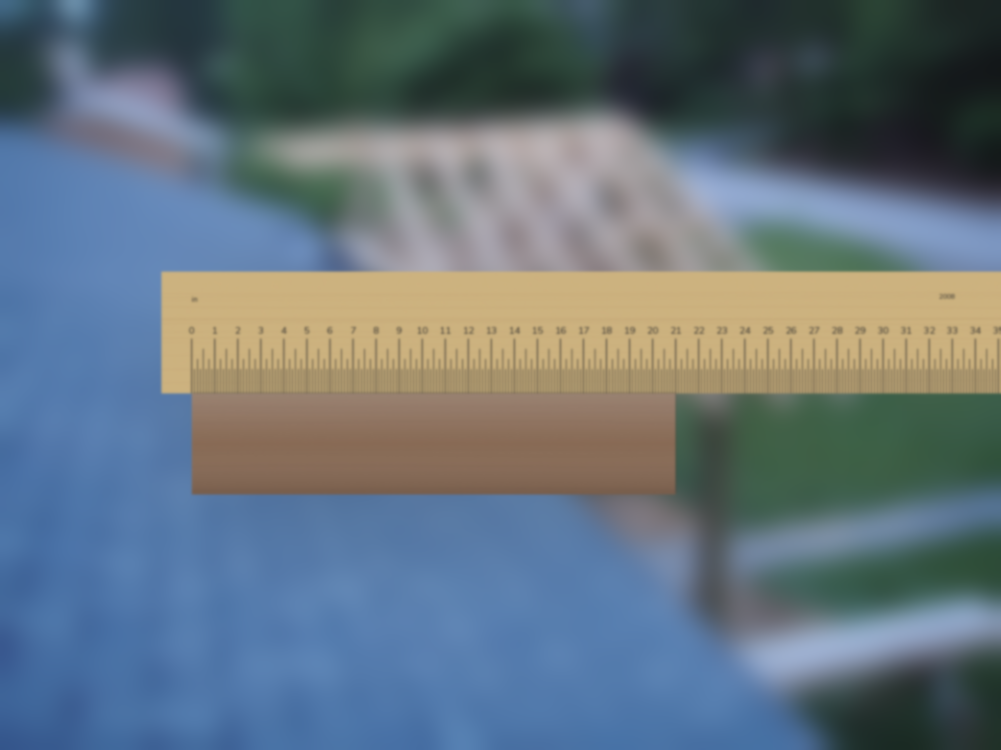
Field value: 21 in
